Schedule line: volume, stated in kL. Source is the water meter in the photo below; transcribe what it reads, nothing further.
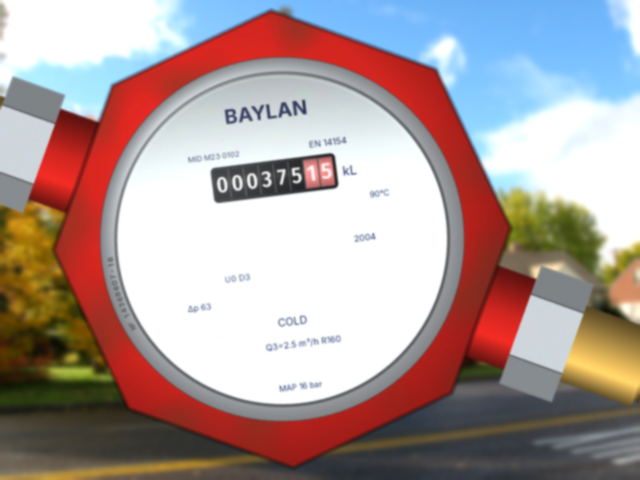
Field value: 375.15 kL
